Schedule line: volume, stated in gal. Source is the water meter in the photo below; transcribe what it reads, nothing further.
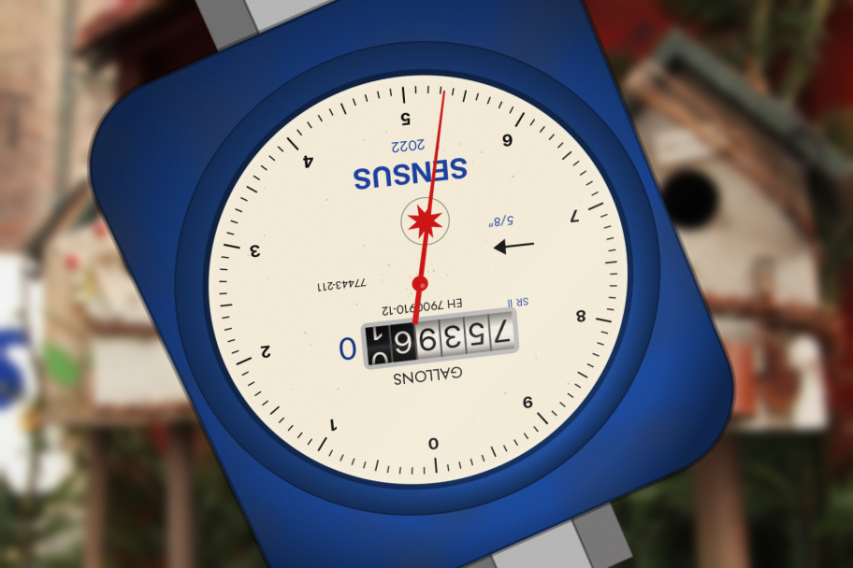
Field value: 7539605.3 gal
